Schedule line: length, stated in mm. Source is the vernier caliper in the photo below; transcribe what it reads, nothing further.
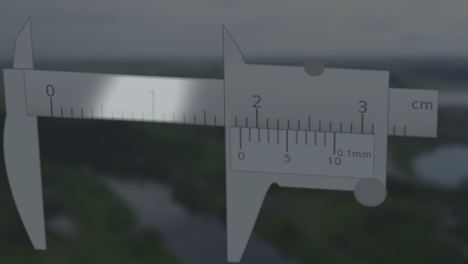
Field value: 18.4 mm
